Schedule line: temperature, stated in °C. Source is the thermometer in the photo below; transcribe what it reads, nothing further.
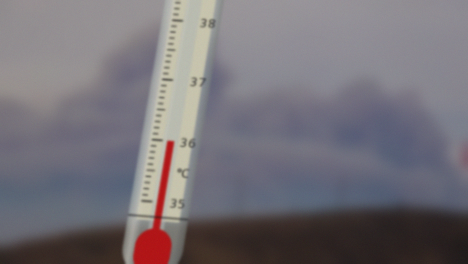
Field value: 36 °C
